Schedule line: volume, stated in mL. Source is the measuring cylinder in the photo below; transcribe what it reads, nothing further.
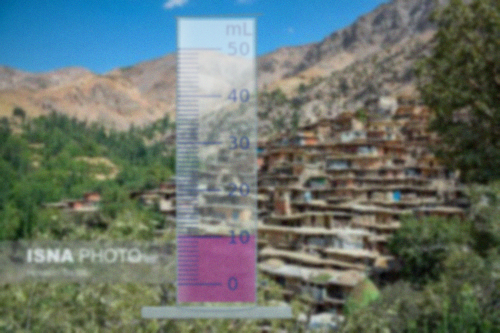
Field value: 10 mL
